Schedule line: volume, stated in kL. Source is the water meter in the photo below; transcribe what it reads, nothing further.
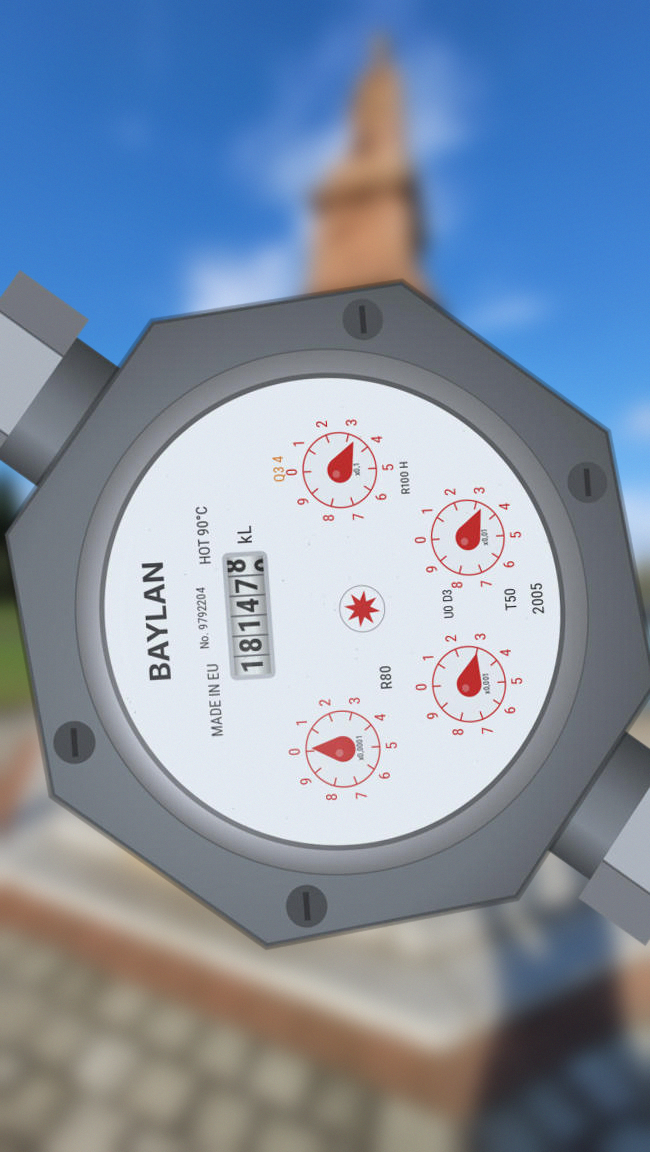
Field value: 181478.3330 kL
